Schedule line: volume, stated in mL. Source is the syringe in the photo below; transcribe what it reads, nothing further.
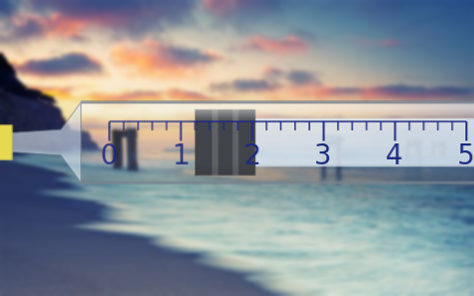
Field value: 1.2 mL
